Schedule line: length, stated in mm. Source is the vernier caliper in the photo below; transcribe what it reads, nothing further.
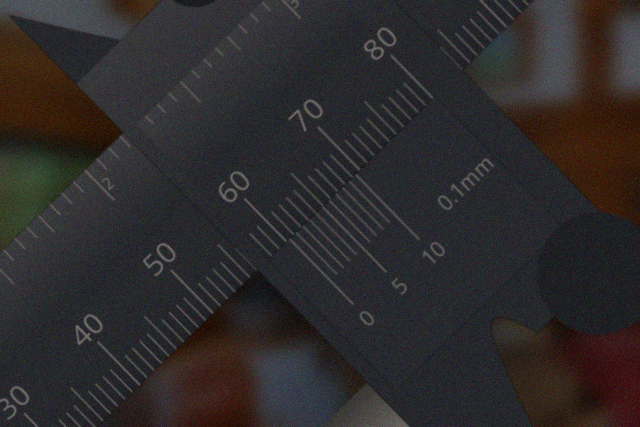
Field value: 60.4 mm
